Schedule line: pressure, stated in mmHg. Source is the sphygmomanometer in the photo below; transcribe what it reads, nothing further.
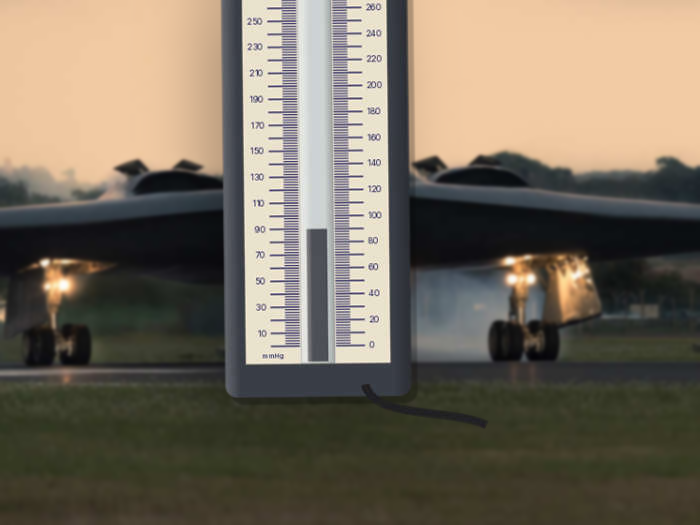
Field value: 90 mmHg
